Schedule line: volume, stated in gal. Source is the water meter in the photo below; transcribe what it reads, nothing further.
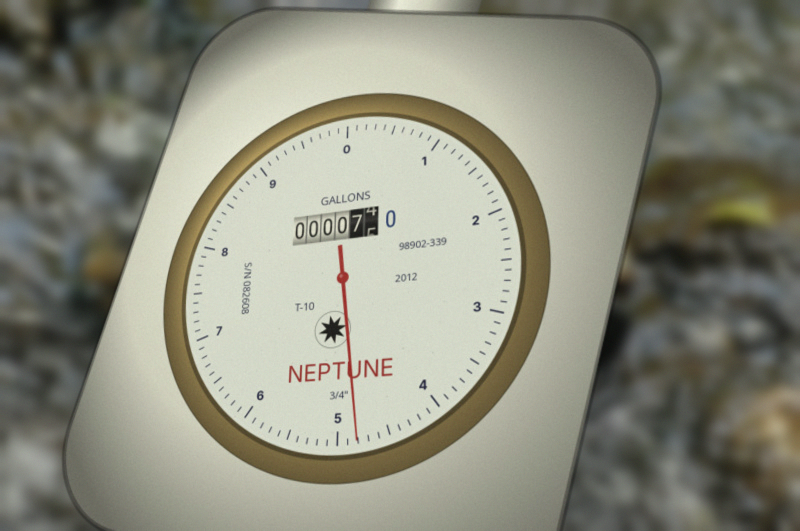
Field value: 744.8 gal
